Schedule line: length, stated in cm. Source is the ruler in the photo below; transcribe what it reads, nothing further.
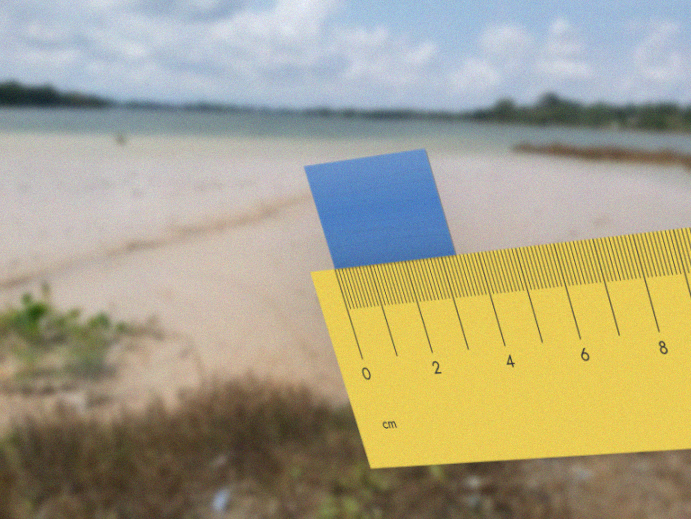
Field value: 3.4 cm
